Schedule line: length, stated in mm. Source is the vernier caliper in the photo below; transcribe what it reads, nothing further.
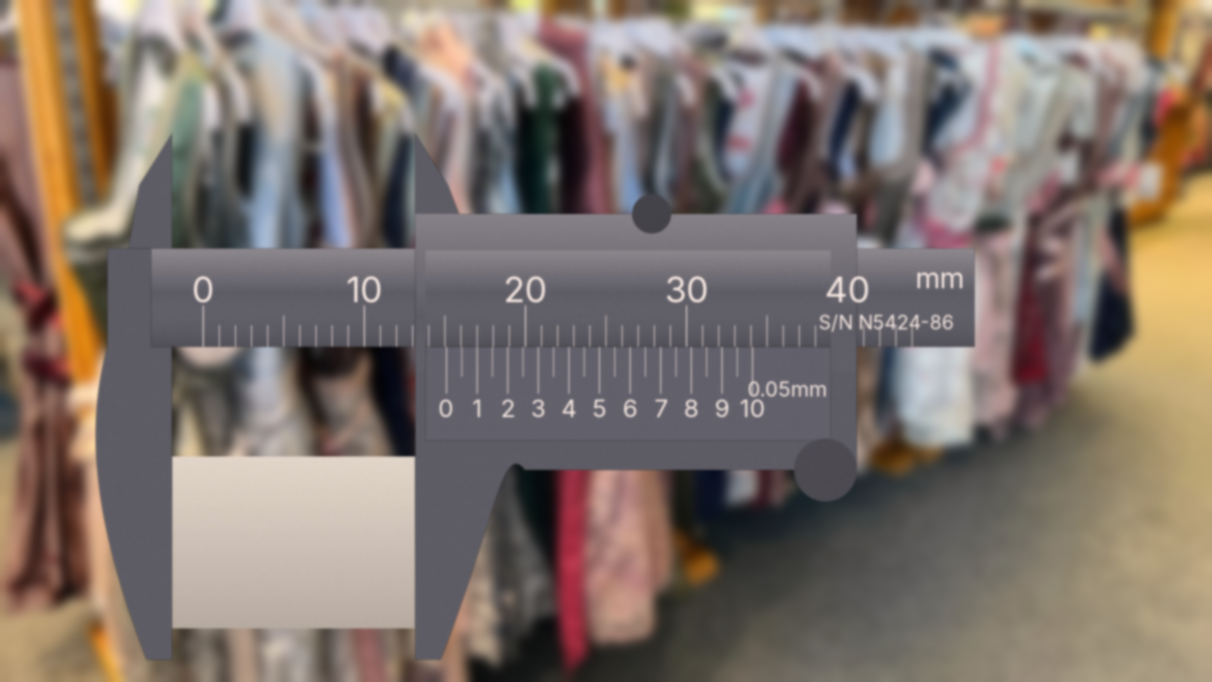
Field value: 15.1 mm
